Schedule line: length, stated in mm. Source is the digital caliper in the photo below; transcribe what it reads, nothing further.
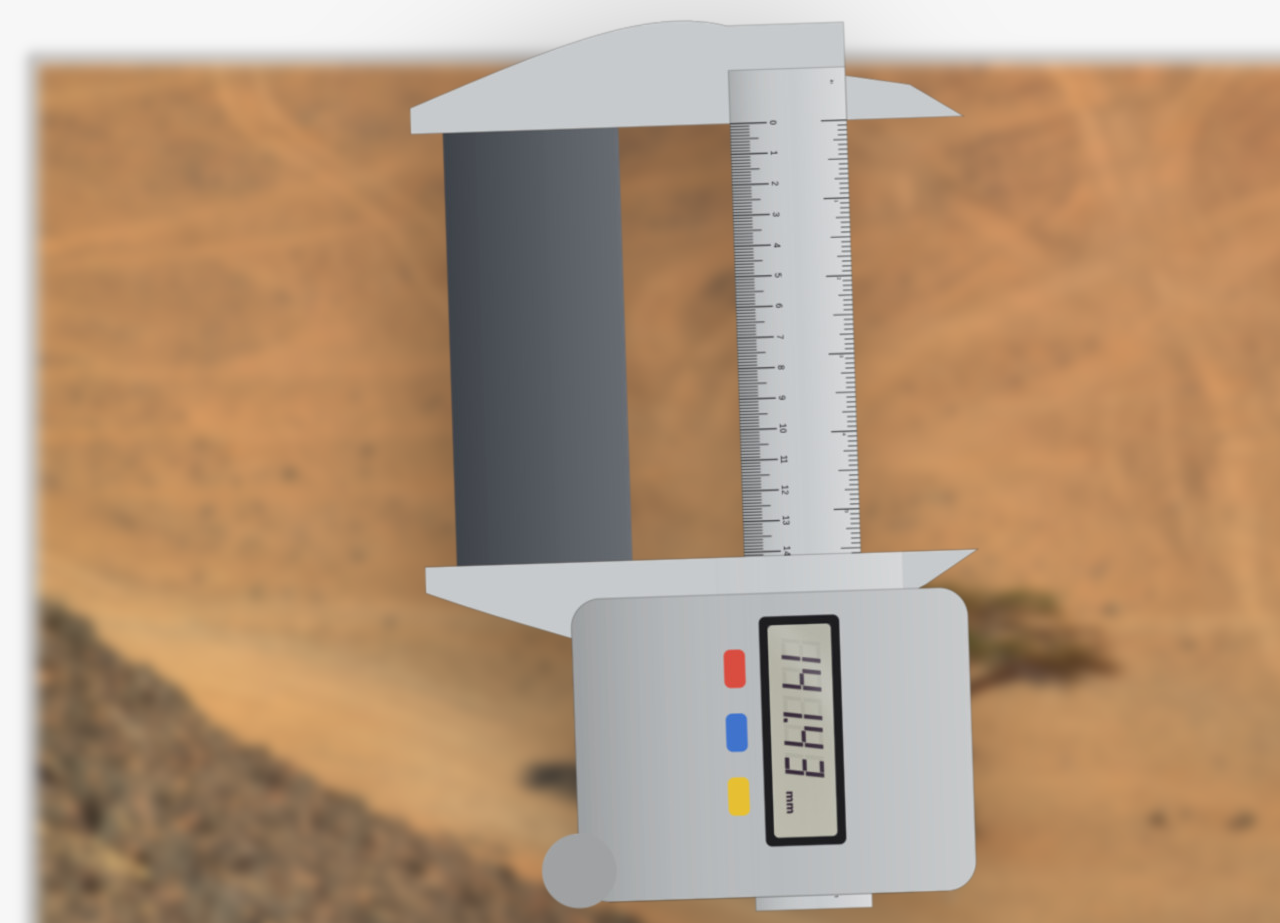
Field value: 141.43 mm
